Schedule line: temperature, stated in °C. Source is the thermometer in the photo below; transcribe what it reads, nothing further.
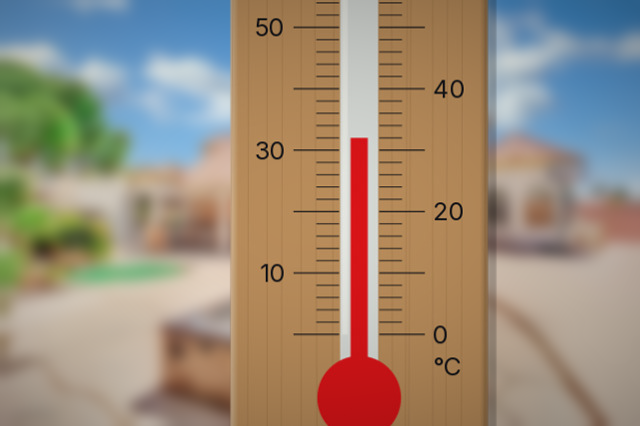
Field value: 32 °C
